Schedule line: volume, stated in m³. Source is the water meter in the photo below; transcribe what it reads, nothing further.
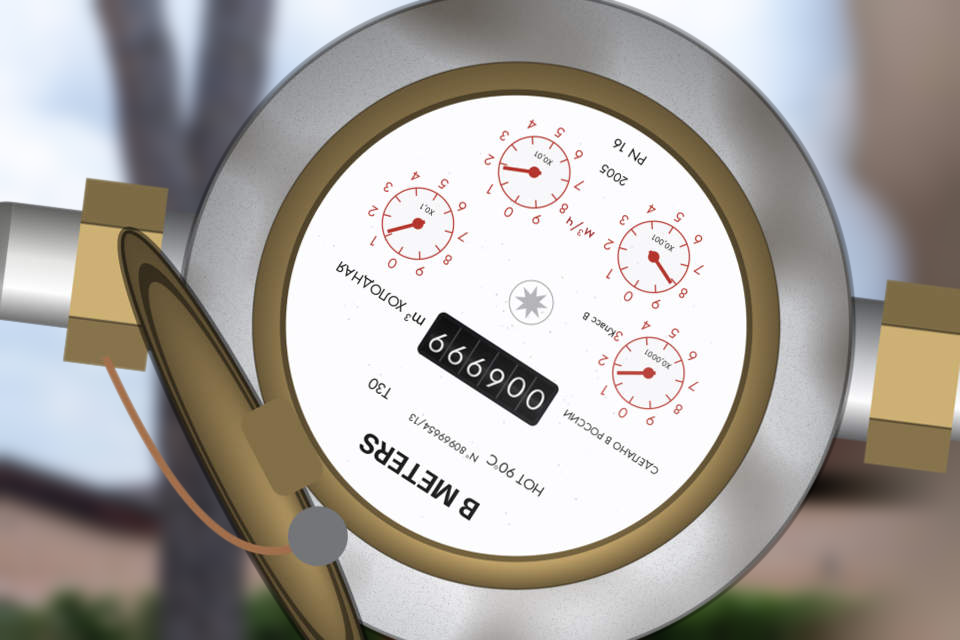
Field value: 6999.1181 m³
